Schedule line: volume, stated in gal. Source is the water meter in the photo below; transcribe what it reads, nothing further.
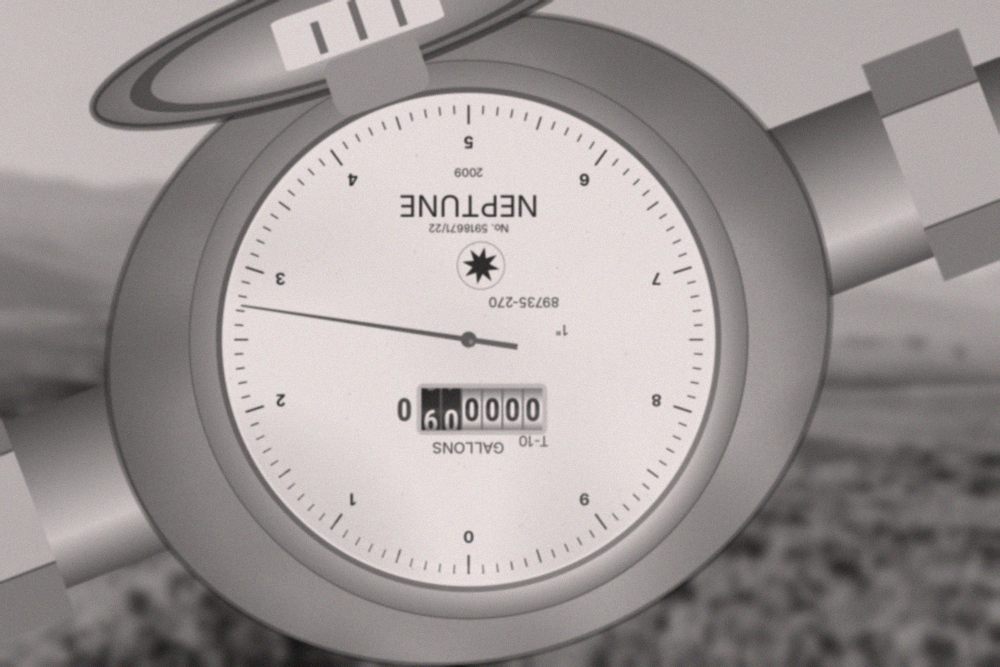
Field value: 92.7 gal
